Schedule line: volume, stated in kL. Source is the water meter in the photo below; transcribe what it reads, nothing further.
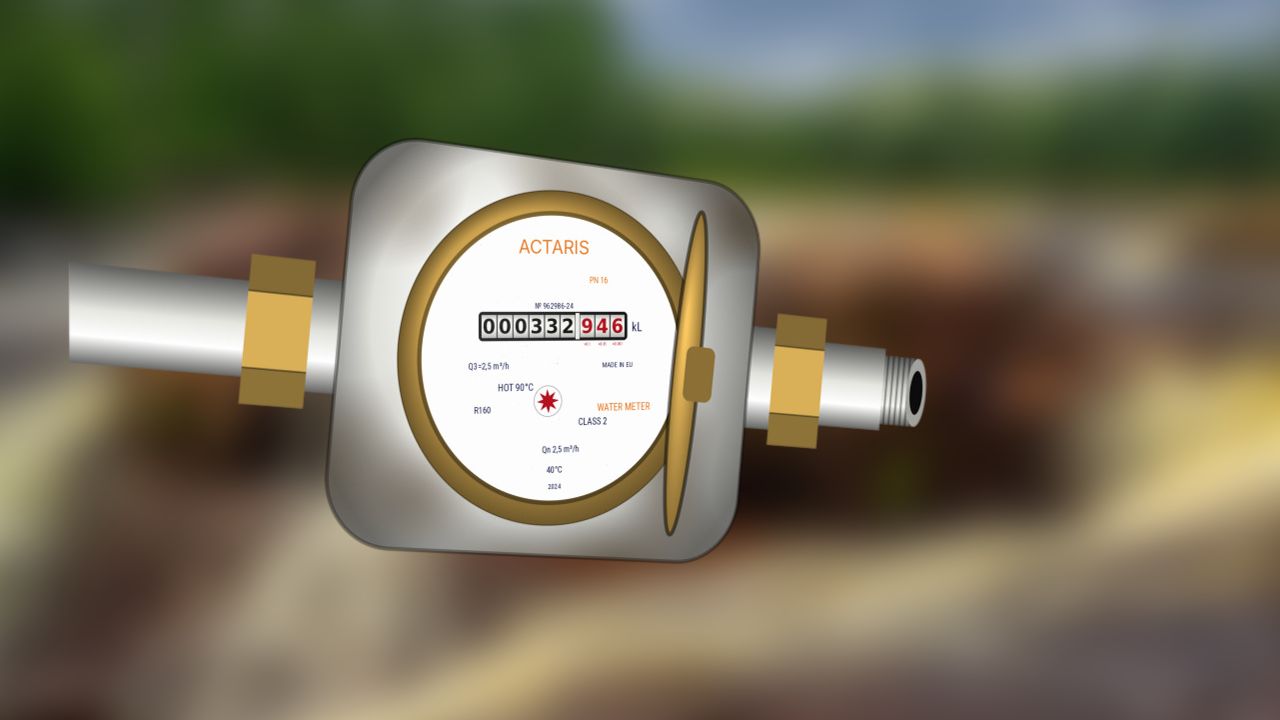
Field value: 332.946 kL
